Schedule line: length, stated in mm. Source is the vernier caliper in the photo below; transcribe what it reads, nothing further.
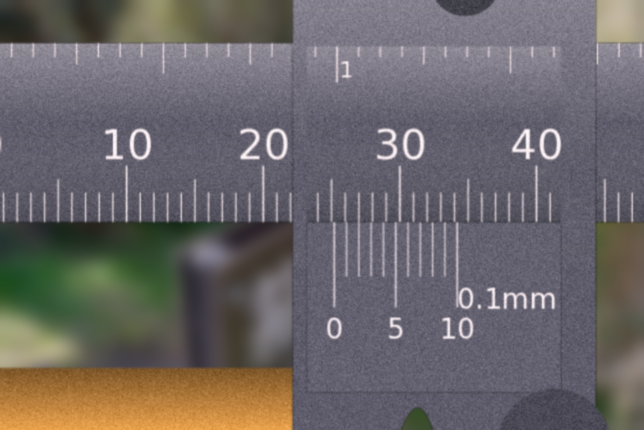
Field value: 25.2 mm
